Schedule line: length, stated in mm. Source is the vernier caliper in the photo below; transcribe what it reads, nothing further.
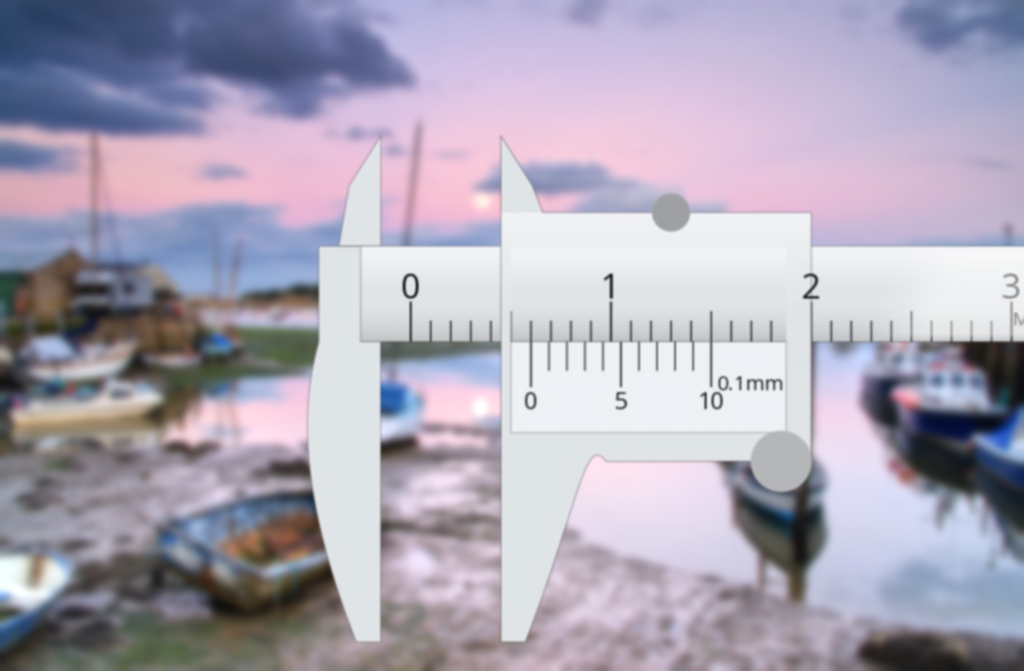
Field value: 6.0 mm
